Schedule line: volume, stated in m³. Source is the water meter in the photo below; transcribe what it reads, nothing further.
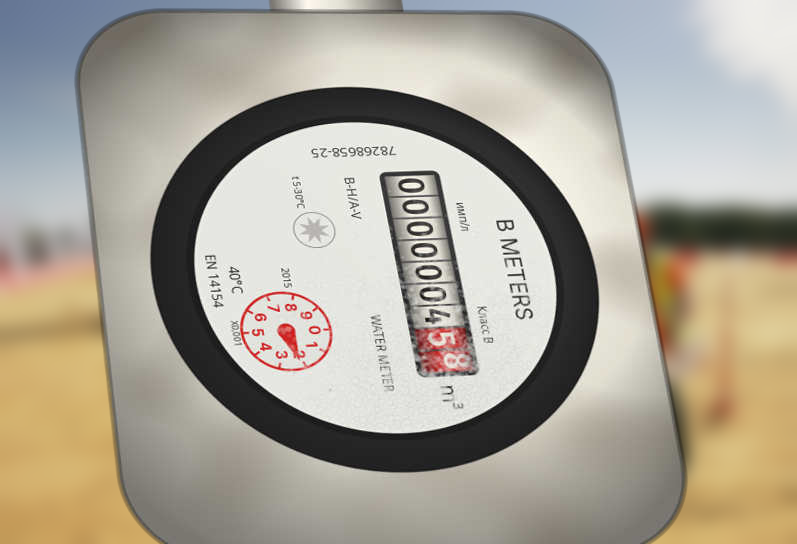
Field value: 4.582 m³
